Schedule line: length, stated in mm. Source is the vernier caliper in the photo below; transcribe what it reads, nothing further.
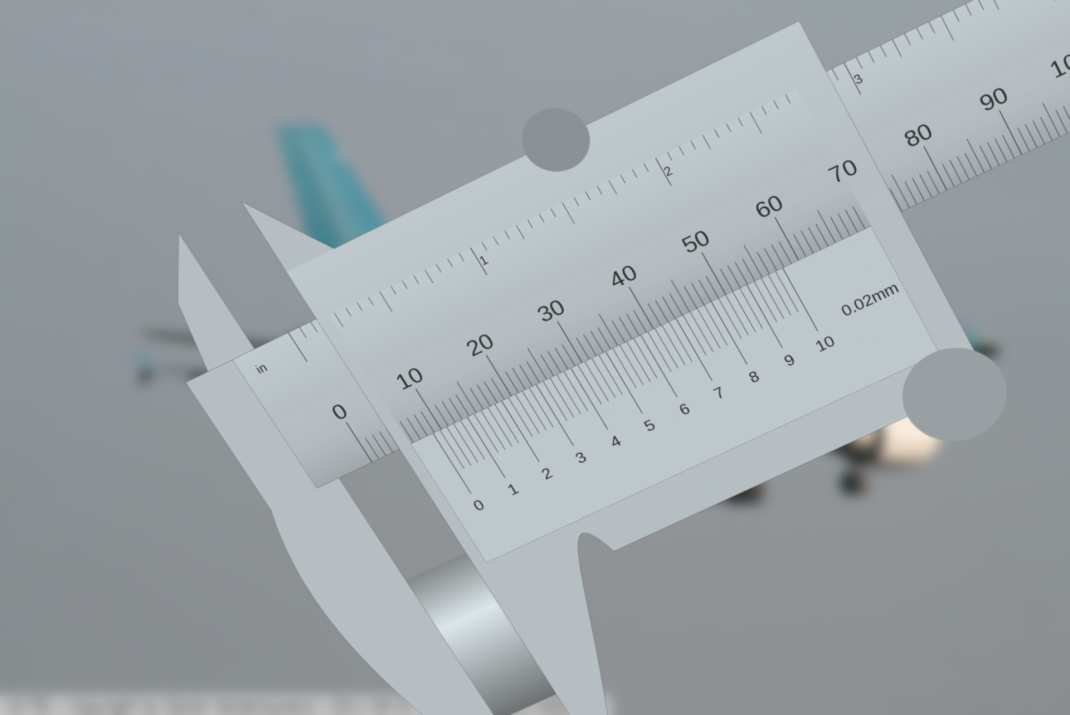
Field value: 8.8 mm
